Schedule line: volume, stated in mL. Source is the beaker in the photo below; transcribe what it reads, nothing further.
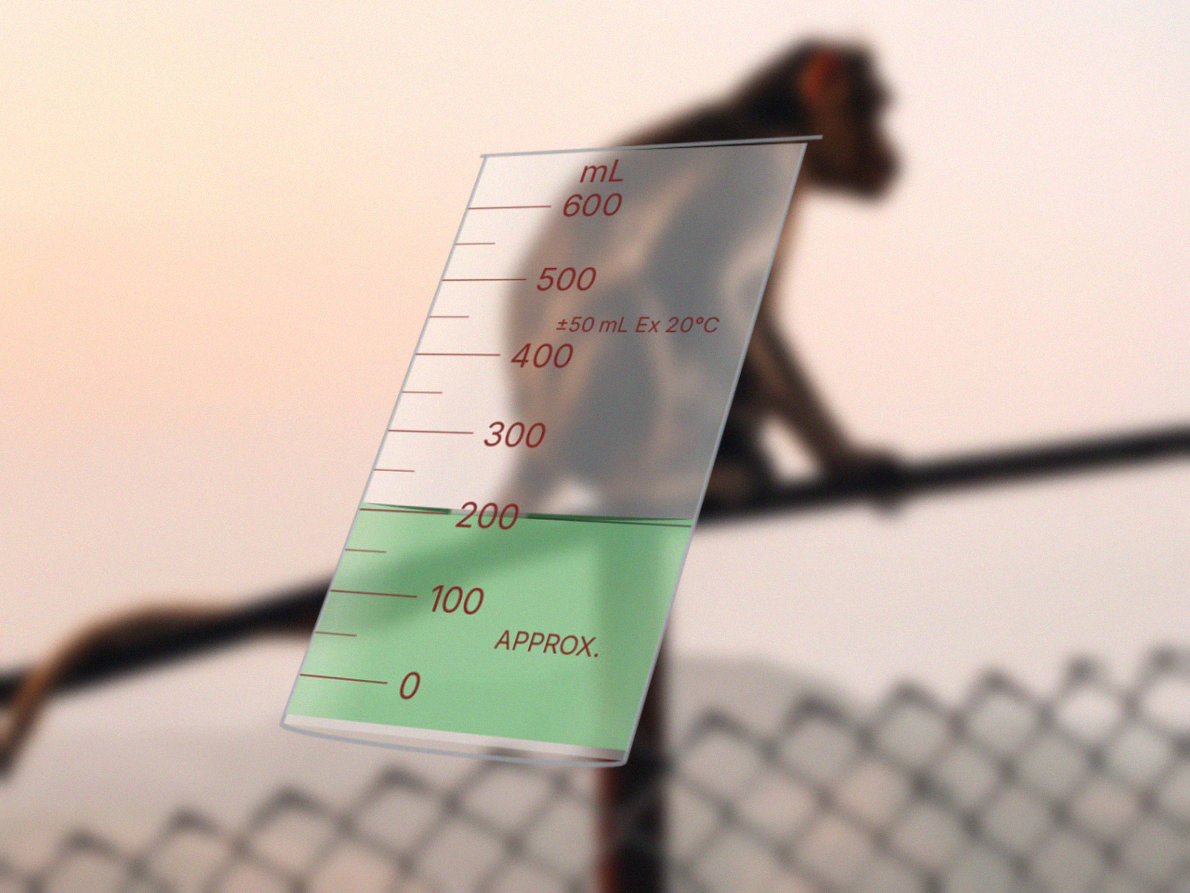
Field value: 200 mL
